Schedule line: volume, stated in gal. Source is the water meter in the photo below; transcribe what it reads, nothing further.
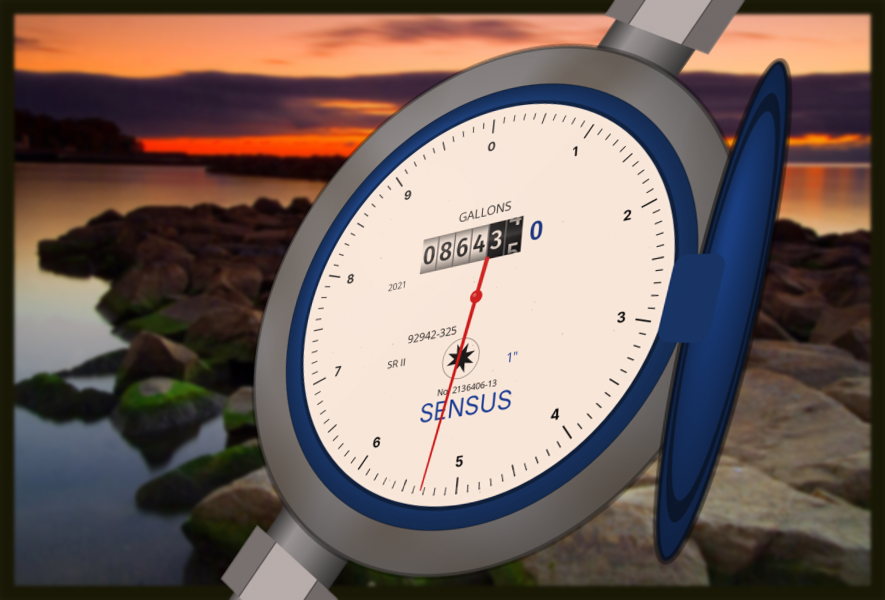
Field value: 864345.3 gal
